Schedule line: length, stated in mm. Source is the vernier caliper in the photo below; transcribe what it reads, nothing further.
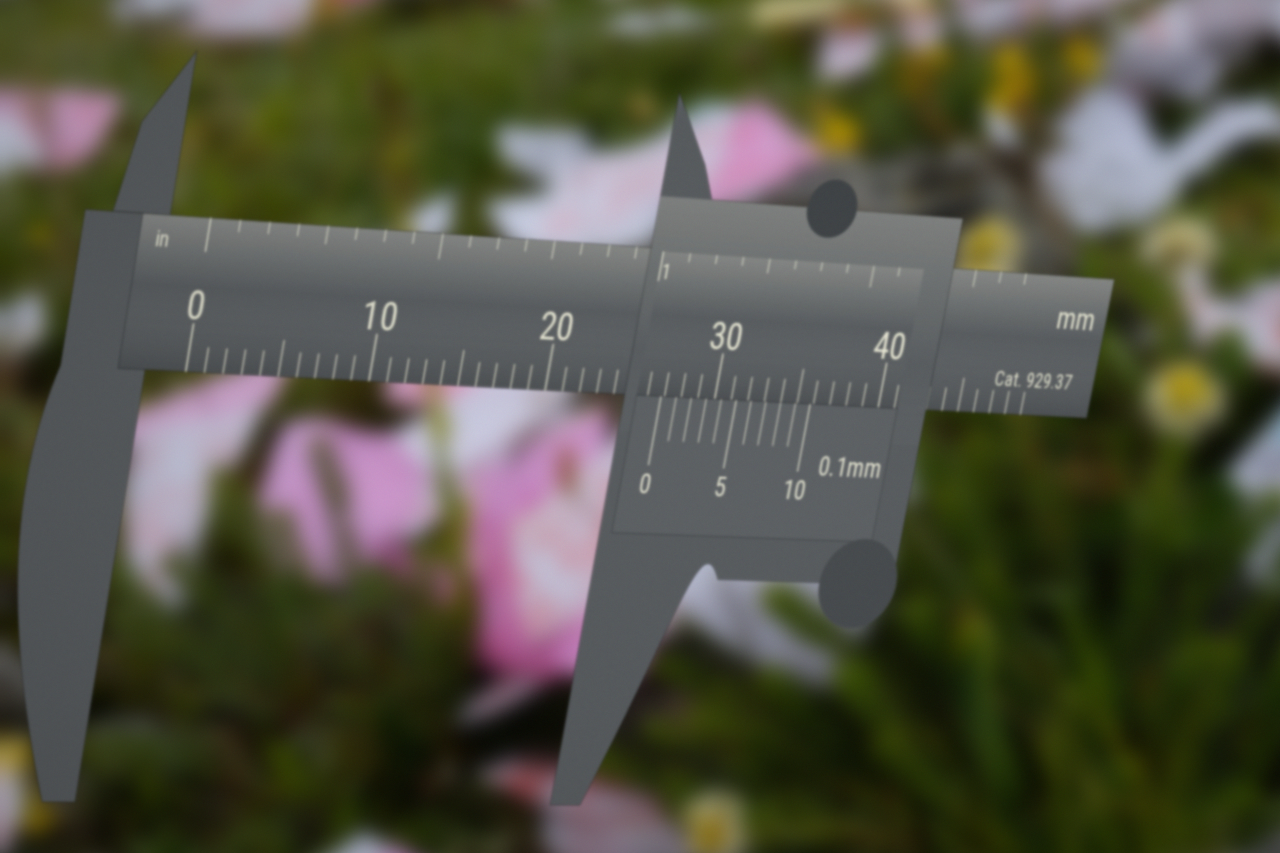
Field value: 26.8 mm
